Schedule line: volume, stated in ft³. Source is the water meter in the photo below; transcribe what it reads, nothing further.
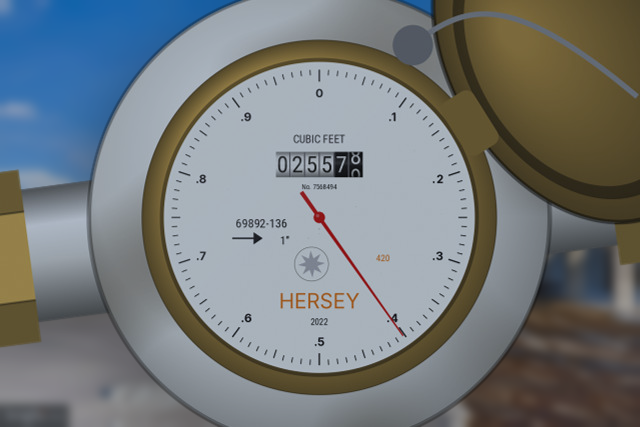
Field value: 25578.40 ft³
